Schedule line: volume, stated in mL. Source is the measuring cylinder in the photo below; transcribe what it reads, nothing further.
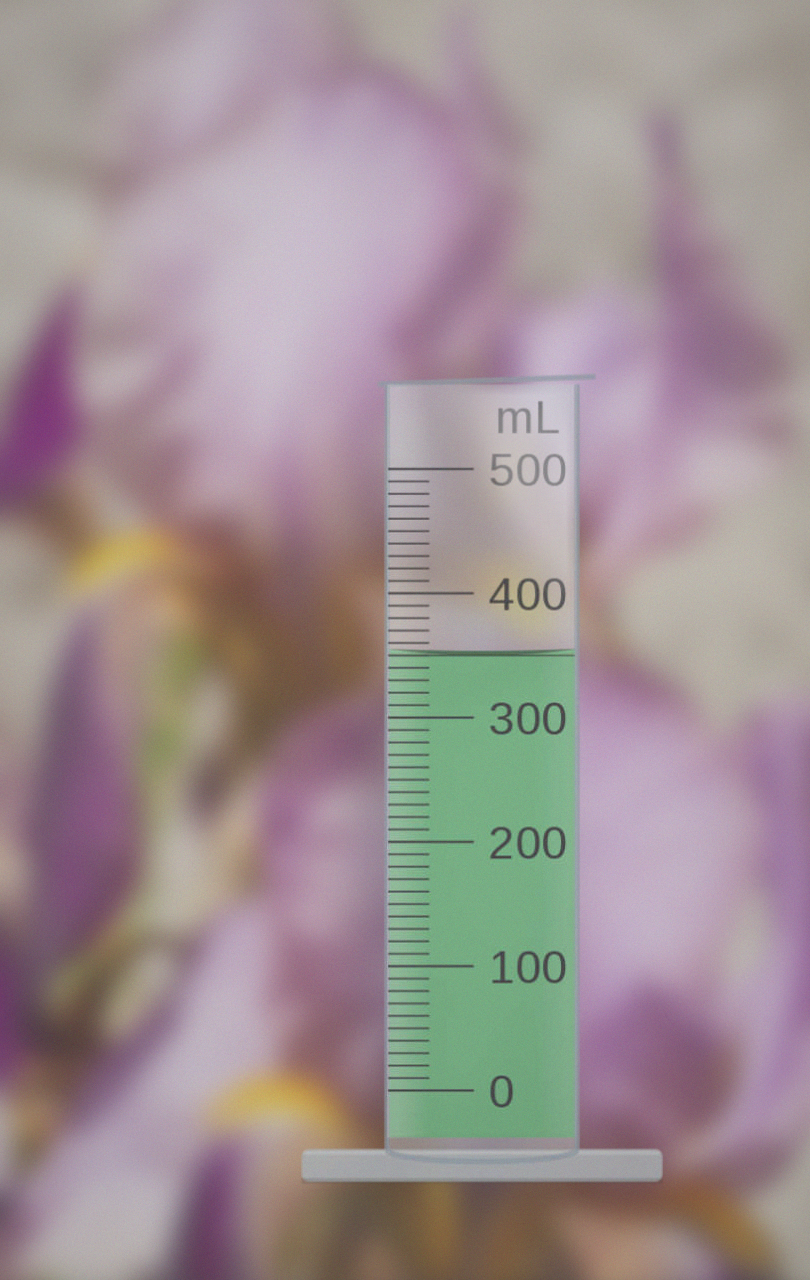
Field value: 350 mL
